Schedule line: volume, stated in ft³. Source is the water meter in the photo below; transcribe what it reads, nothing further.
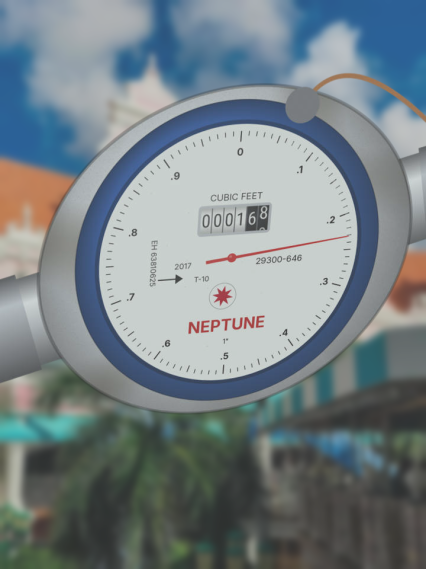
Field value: 168.23 ft³
